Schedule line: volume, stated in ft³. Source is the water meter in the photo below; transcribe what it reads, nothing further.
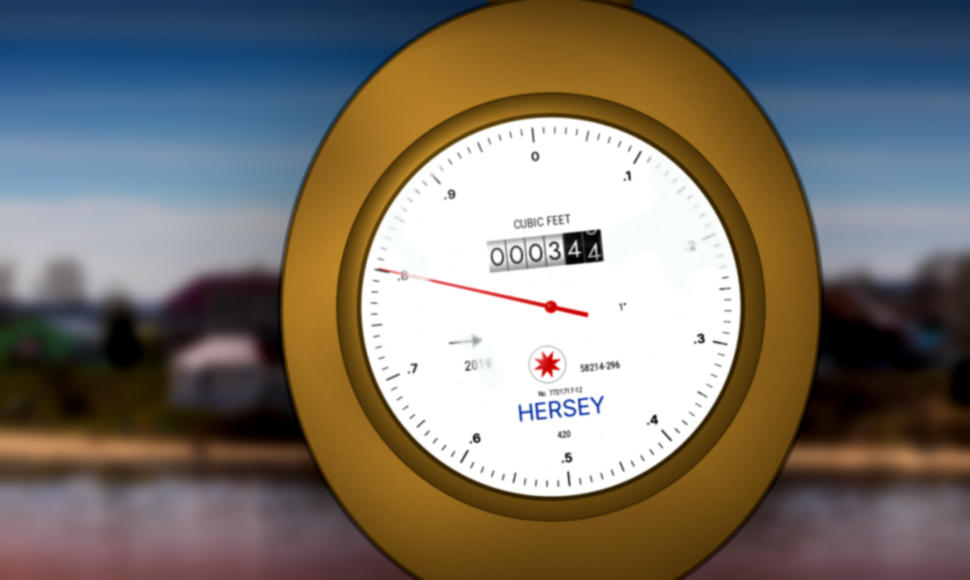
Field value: 343.80 ft³
